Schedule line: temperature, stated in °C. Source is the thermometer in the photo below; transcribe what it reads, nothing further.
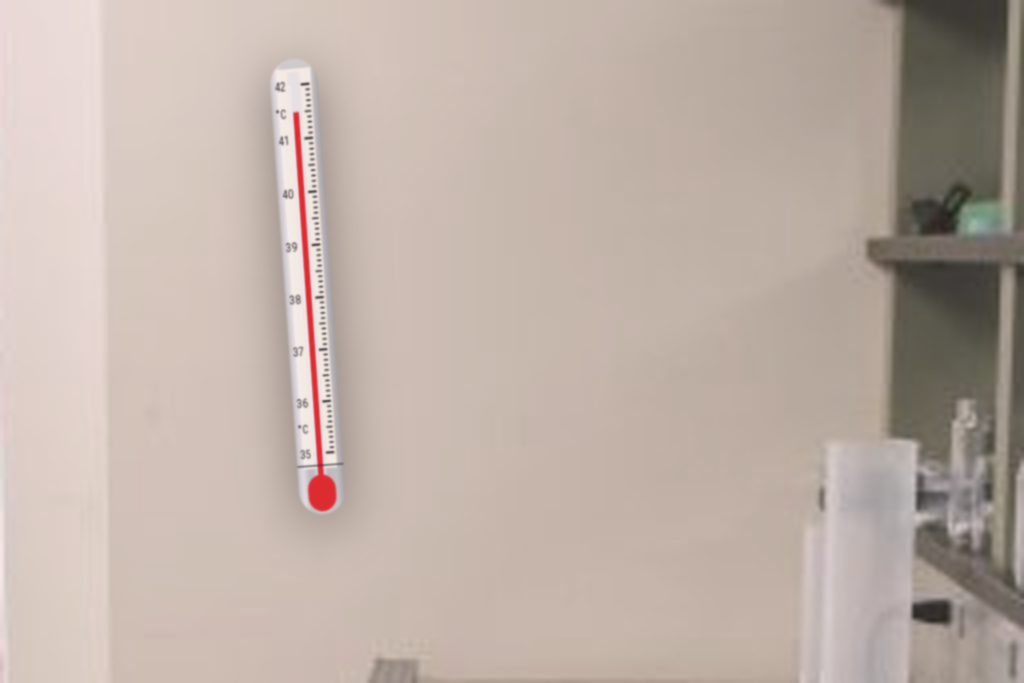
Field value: 41.5 °C
